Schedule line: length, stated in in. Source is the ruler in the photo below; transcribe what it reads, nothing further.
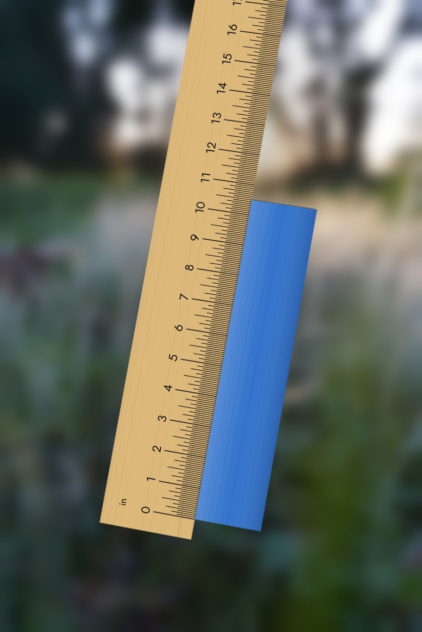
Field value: 10.5 in
